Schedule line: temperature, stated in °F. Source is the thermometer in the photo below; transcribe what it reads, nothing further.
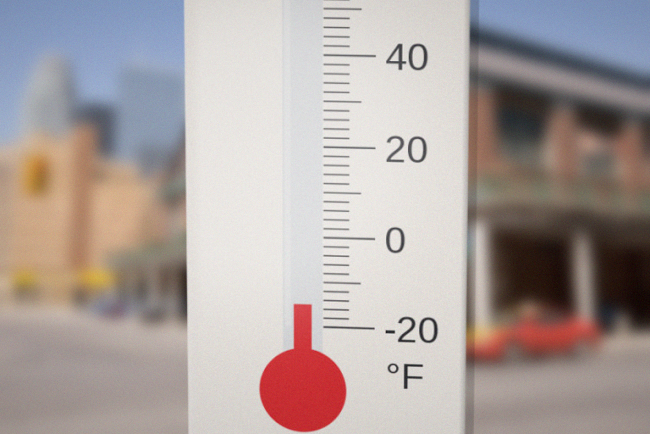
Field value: -15 °F
